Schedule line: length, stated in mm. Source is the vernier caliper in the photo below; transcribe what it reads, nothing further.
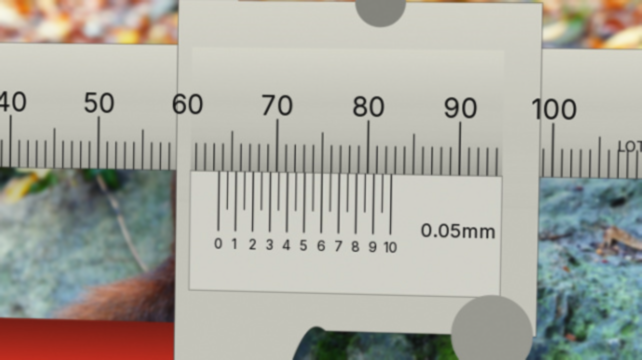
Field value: 63.6 mm
